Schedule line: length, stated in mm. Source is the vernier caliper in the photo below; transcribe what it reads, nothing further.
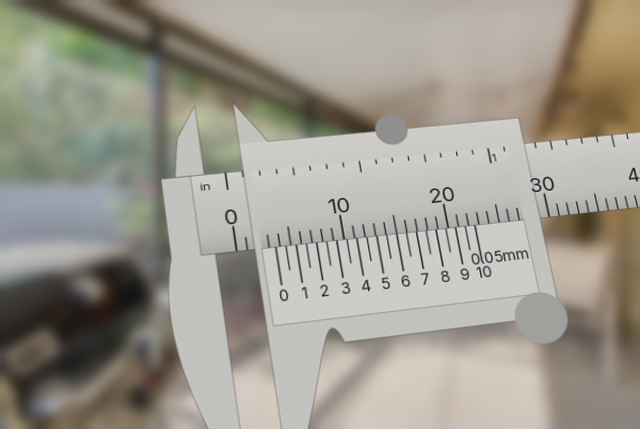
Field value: 3.6 mm
